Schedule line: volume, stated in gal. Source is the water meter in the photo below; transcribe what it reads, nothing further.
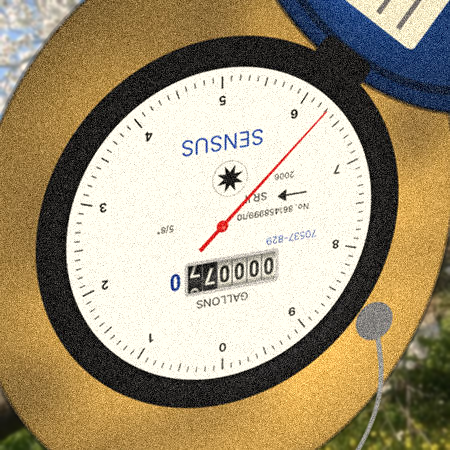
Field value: 766.3 gal
